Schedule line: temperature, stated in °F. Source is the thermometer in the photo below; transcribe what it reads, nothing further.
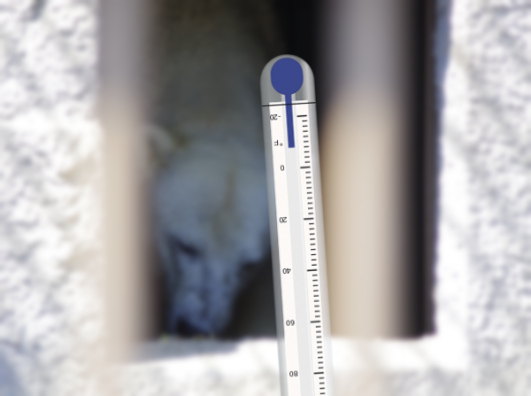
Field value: -8 °F
